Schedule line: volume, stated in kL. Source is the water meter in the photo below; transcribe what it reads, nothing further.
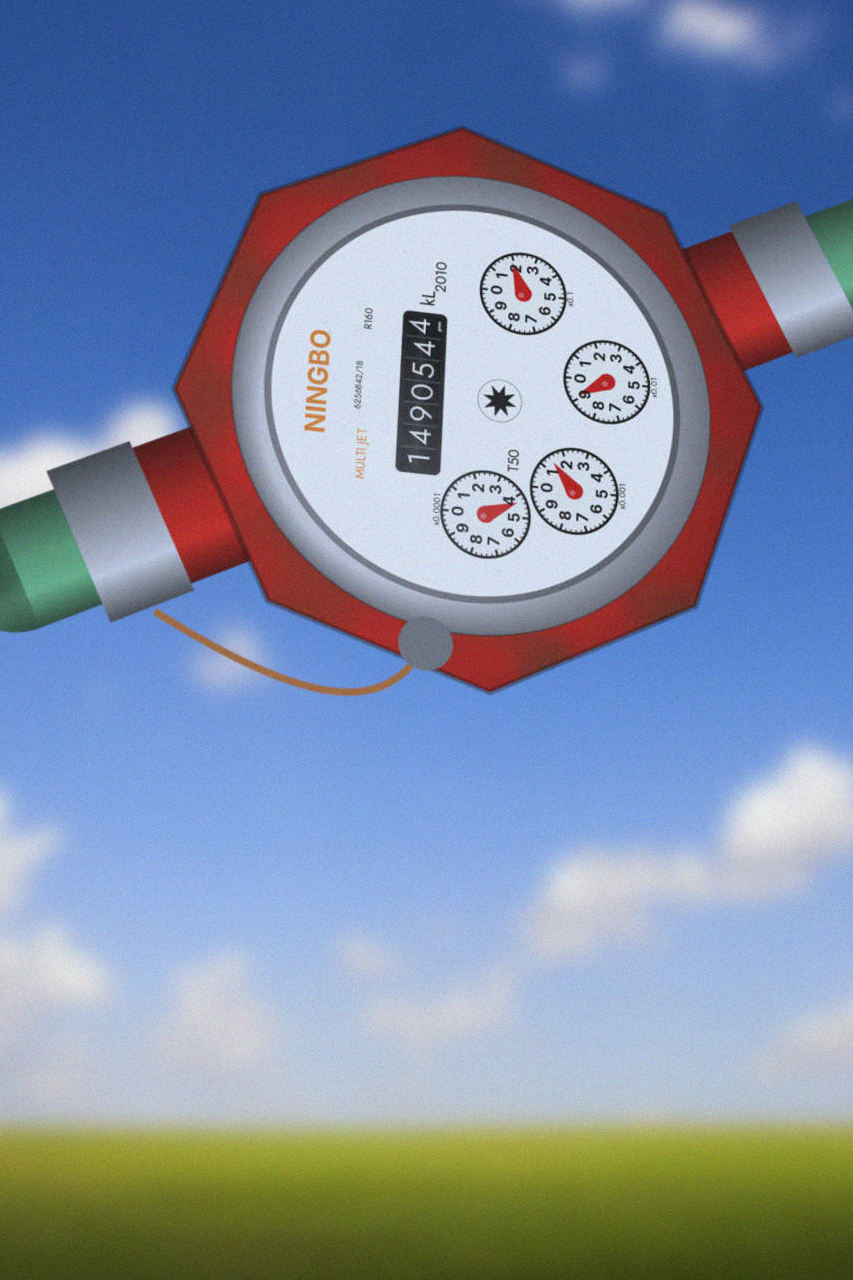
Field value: 1490544.1914 kL
